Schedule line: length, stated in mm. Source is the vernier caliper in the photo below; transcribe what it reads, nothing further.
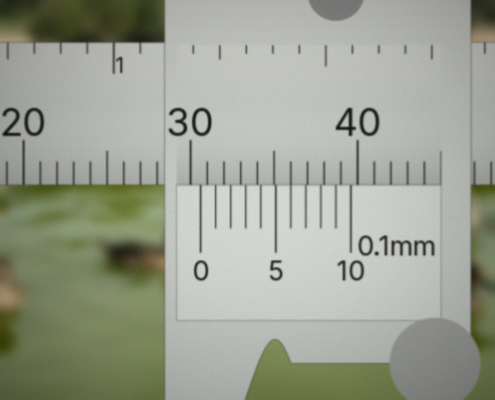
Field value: 30.6 mm
